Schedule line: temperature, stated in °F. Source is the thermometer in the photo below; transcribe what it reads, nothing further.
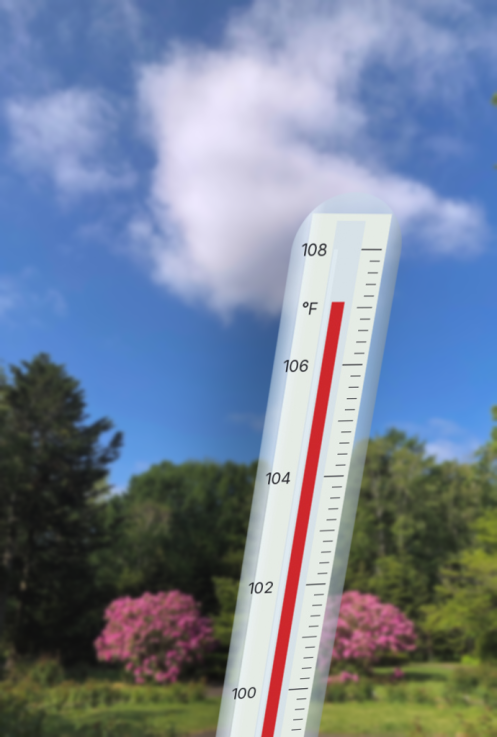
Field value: 107.1 °F
